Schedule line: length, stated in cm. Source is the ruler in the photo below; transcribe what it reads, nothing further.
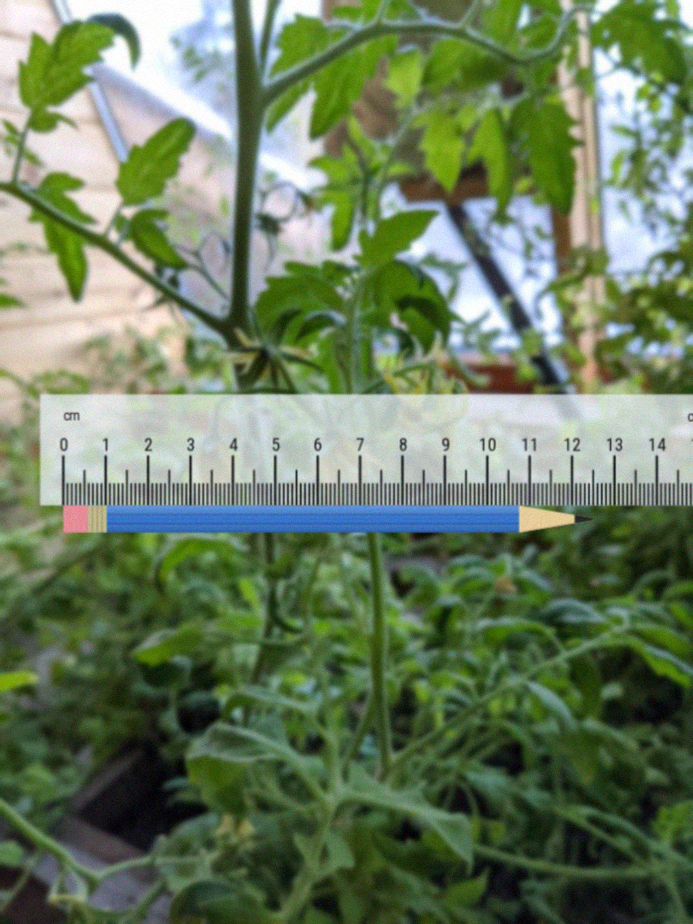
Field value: 12.5 cm
